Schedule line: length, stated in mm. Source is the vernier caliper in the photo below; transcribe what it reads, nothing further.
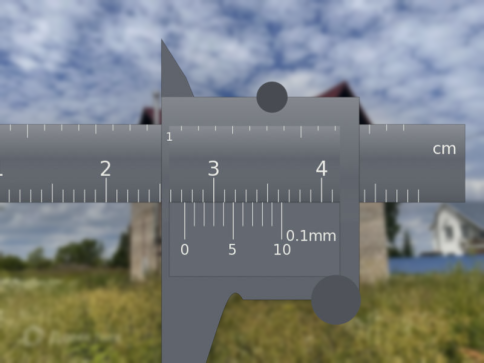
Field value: 27.3 mm
